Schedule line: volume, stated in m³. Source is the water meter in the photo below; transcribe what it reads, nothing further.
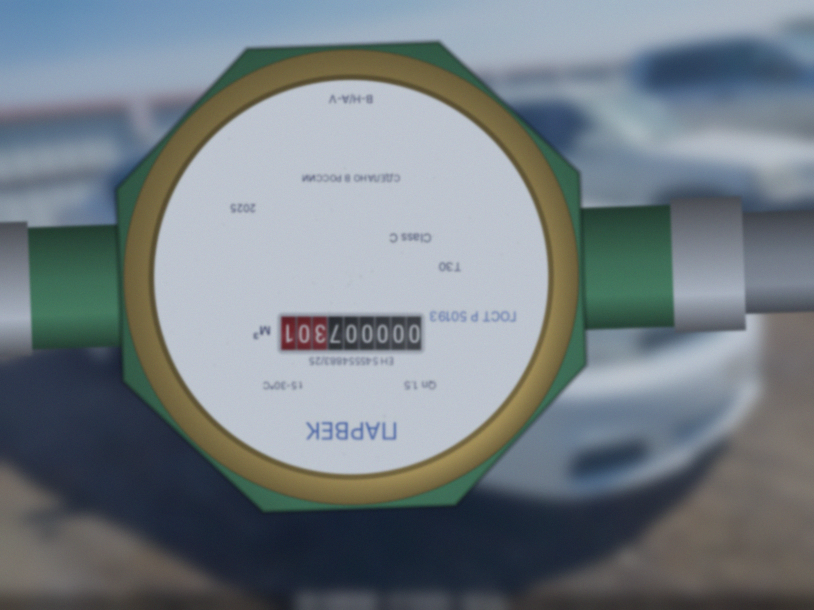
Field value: 7.301 m³
